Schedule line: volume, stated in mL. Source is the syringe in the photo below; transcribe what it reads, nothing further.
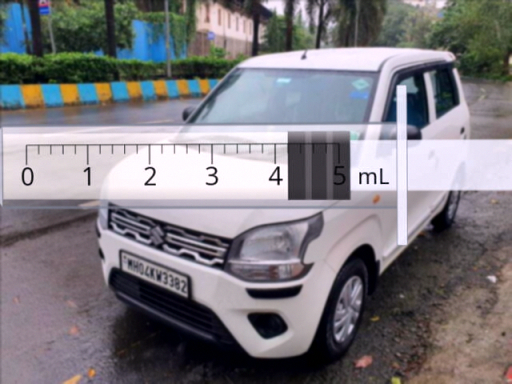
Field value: 4.2 mL
